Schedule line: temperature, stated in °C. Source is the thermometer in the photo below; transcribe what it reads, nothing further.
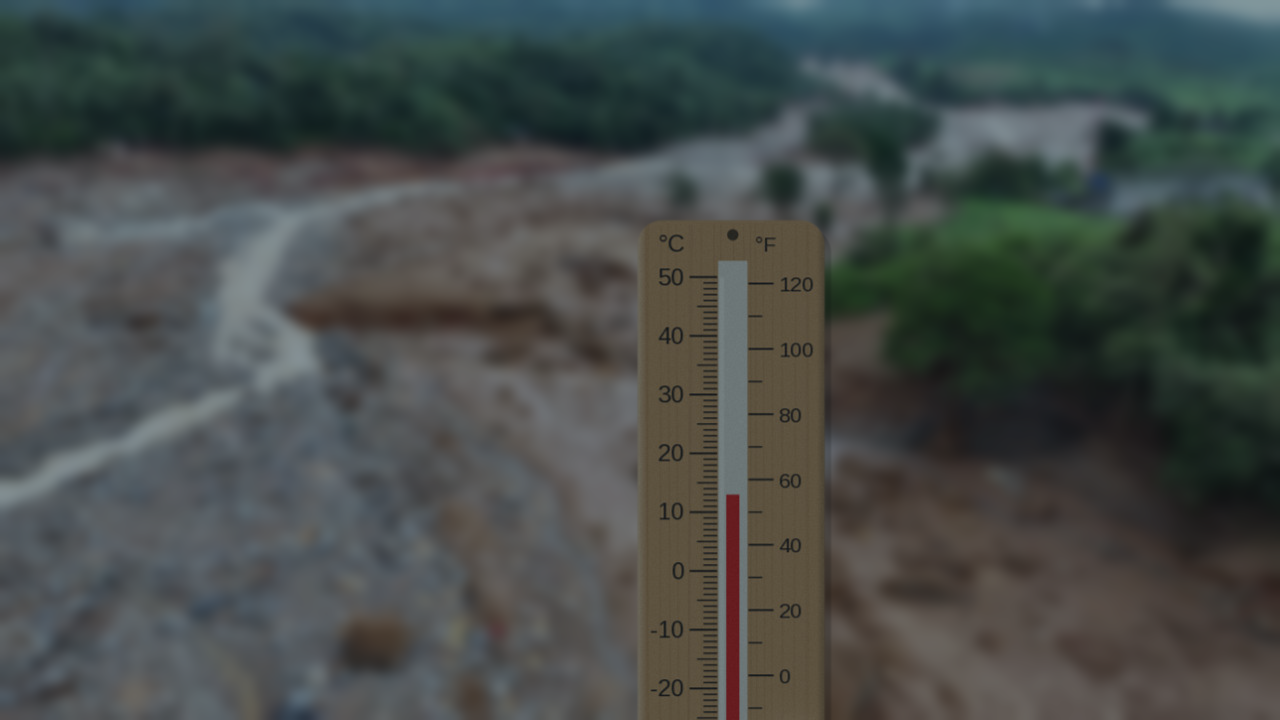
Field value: 13 °C
